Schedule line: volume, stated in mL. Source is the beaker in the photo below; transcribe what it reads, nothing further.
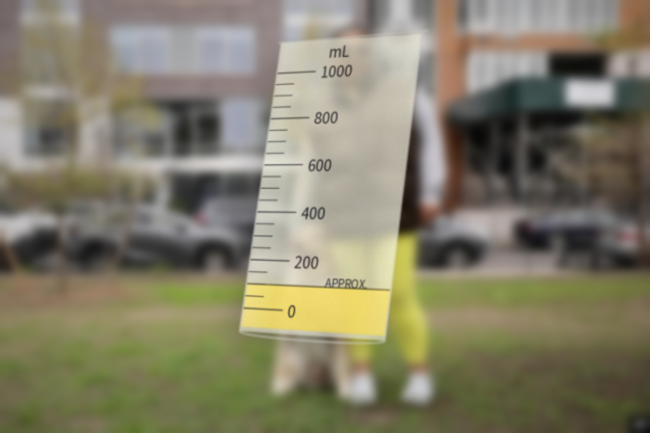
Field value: 100 mL
